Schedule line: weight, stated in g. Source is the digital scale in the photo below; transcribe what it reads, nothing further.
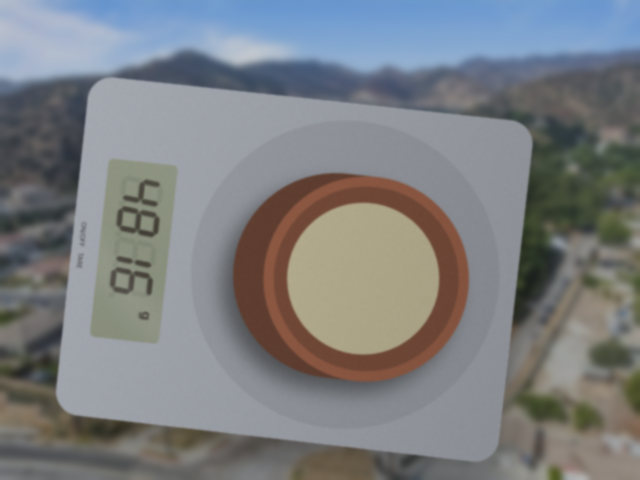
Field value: 4816 g
